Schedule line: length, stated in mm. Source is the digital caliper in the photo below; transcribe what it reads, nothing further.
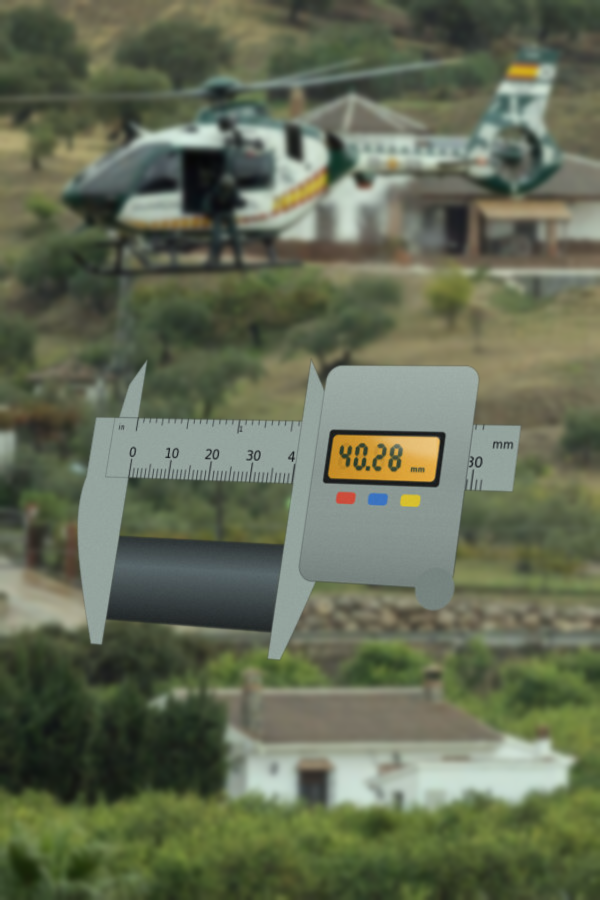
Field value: 40.28 mm
